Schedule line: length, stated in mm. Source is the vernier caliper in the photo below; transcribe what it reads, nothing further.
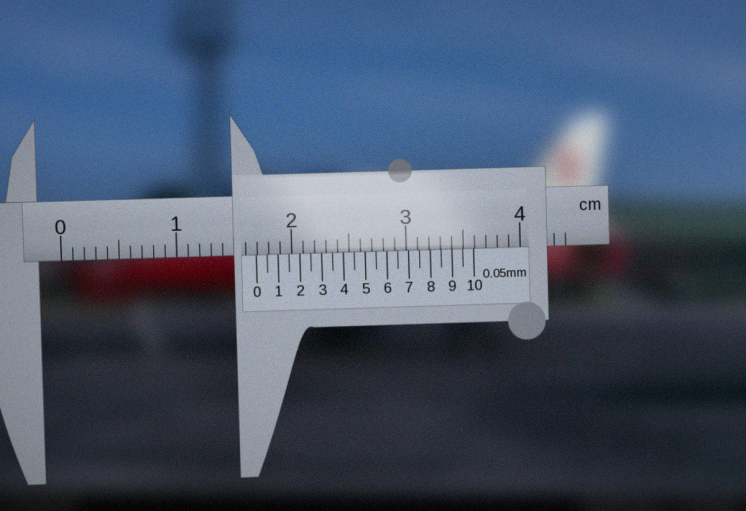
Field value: 16.9 mm
